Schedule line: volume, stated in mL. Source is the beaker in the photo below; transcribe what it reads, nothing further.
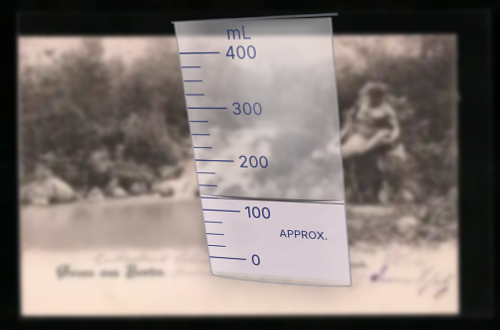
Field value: 125 mL
